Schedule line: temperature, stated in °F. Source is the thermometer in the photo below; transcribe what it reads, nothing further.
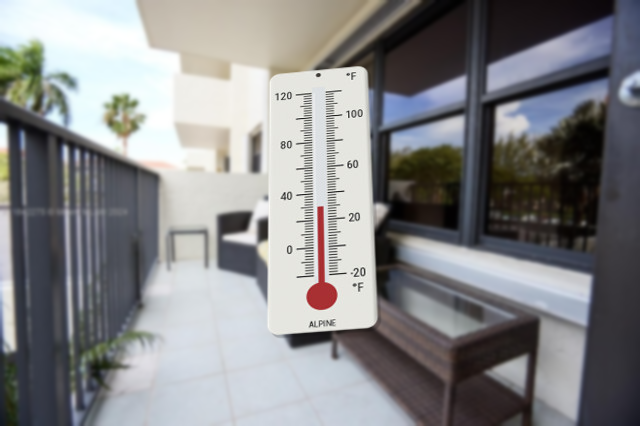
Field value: 30 °F
